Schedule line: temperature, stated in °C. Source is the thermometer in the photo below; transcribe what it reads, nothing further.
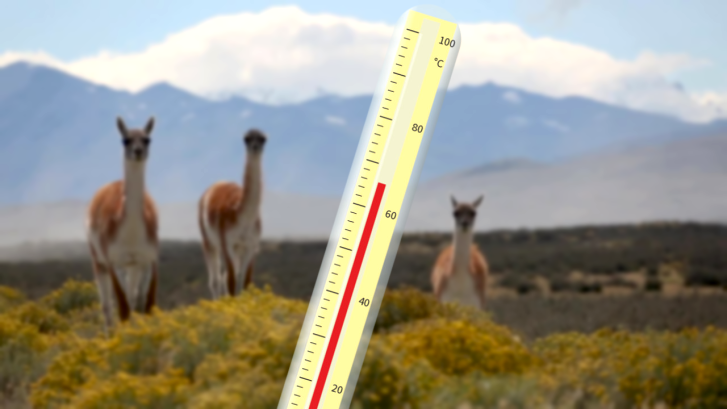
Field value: 66 °C
